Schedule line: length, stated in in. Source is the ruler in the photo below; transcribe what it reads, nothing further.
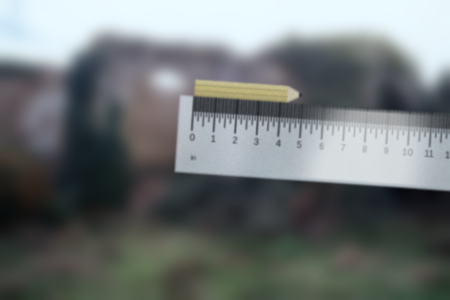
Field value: 5 in
